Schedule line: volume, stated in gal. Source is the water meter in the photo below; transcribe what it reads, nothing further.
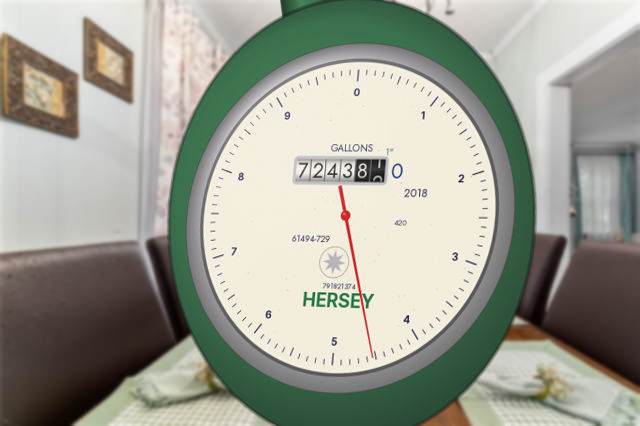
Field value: 7243814.5 gal
